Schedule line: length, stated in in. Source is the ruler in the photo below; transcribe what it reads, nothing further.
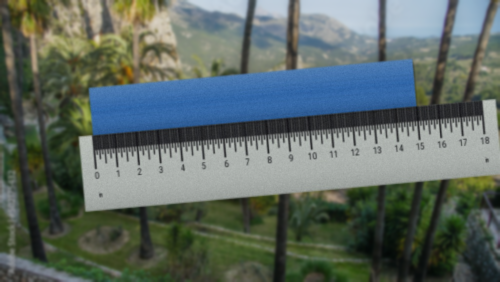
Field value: 15 in
